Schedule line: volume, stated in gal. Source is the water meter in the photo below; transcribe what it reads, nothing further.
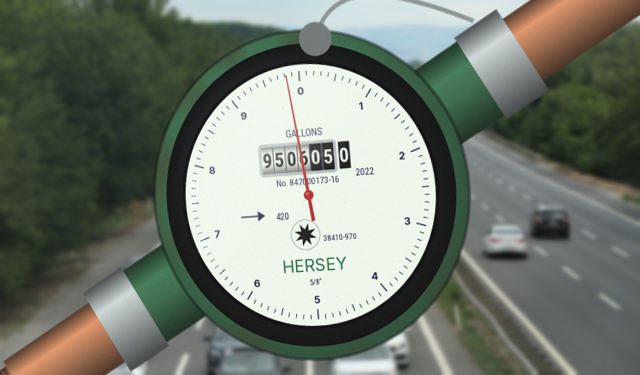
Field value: 9506049.8 gal
